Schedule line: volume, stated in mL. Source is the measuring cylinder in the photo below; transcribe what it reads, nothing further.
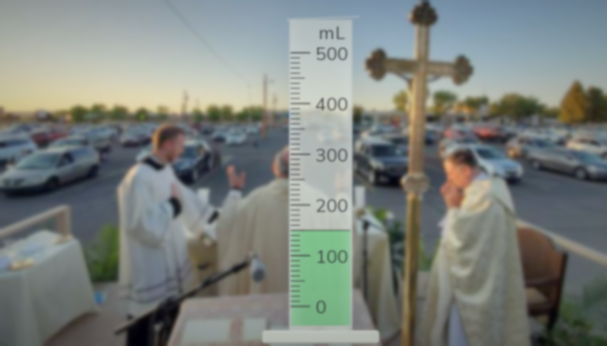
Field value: 150 mL
